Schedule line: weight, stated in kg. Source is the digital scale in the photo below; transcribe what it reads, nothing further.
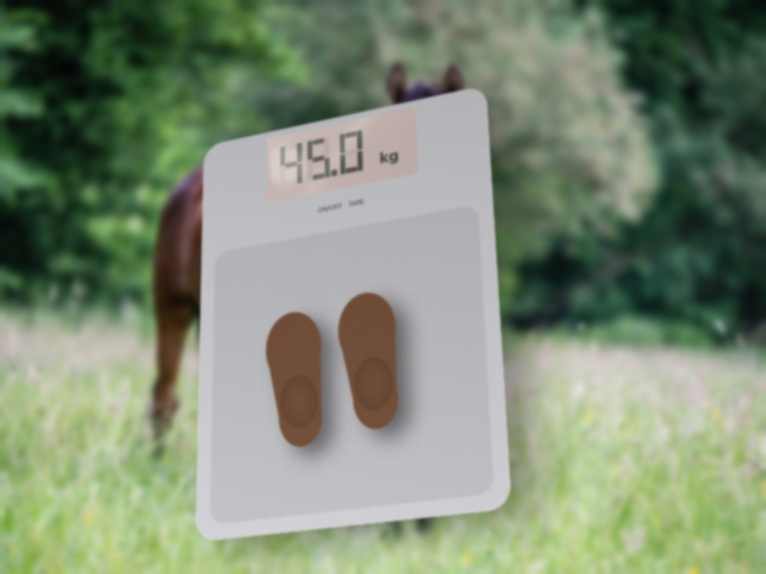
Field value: 45.0 kg
